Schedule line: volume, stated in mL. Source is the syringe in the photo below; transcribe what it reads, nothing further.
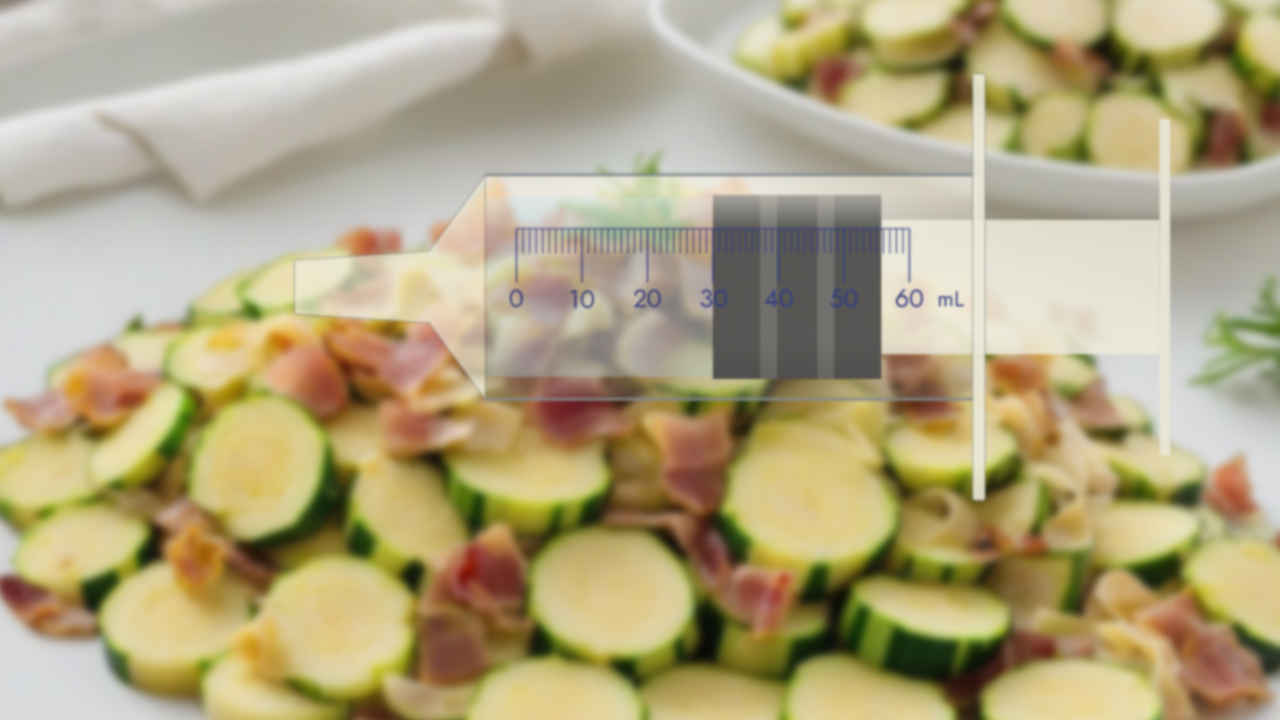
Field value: 30 mL
